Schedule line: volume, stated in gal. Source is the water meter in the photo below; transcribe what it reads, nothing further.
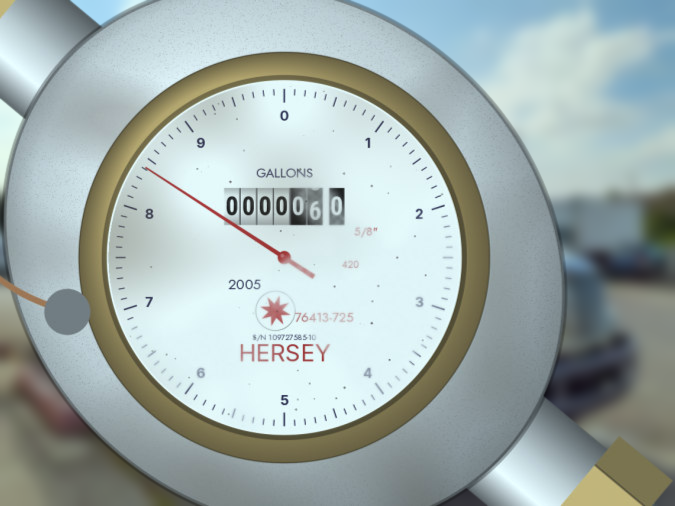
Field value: 58.4 gal
